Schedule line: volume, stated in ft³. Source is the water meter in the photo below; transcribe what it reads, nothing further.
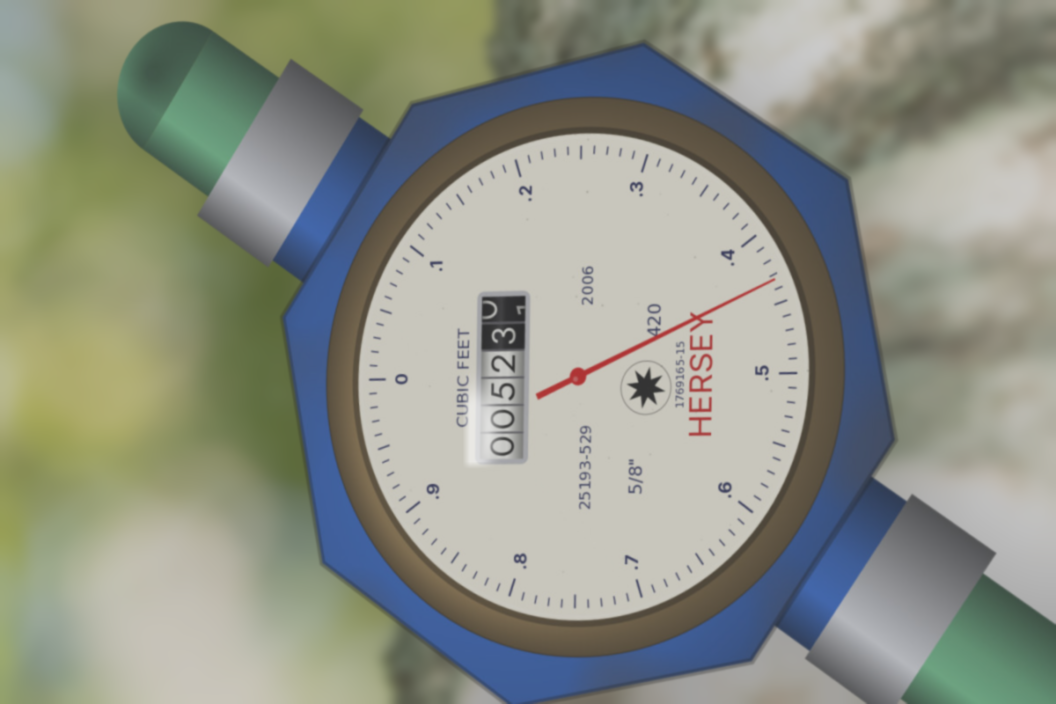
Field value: 5230.43 ft³
